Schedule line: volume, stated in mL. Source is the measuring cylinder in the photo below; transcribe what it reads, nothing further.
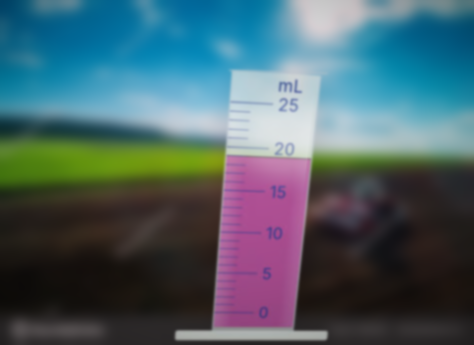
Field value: 19 mL
